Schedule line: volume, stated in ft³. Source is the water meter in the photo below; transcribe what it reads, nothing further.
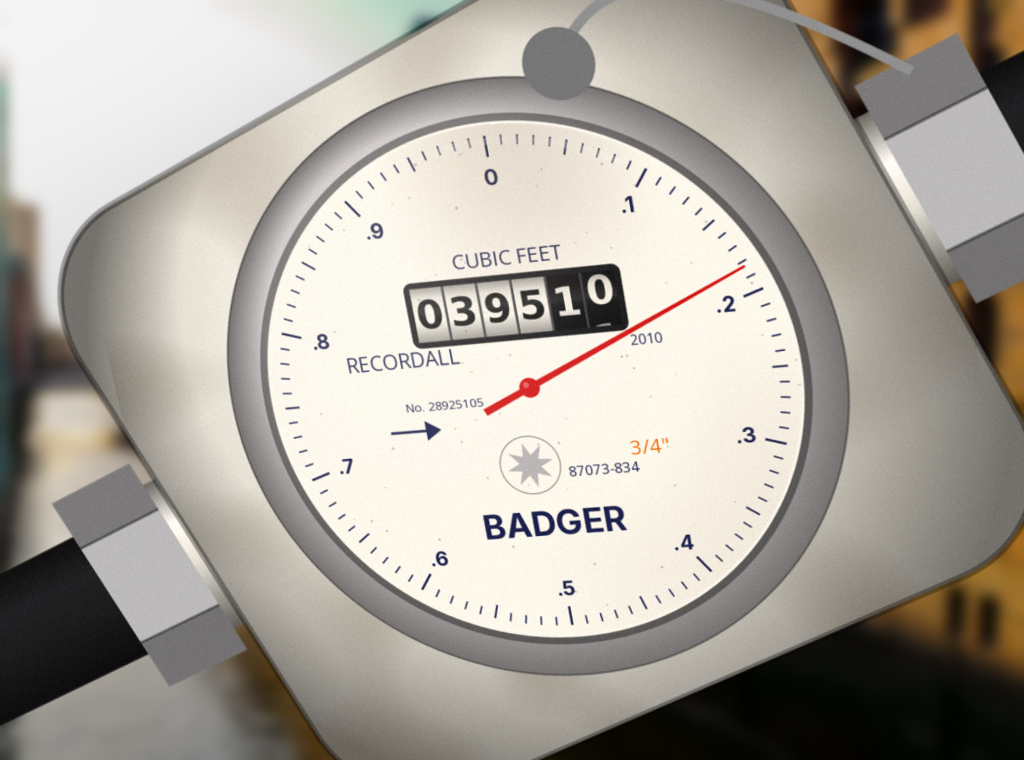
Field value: 39510.18 ft³
